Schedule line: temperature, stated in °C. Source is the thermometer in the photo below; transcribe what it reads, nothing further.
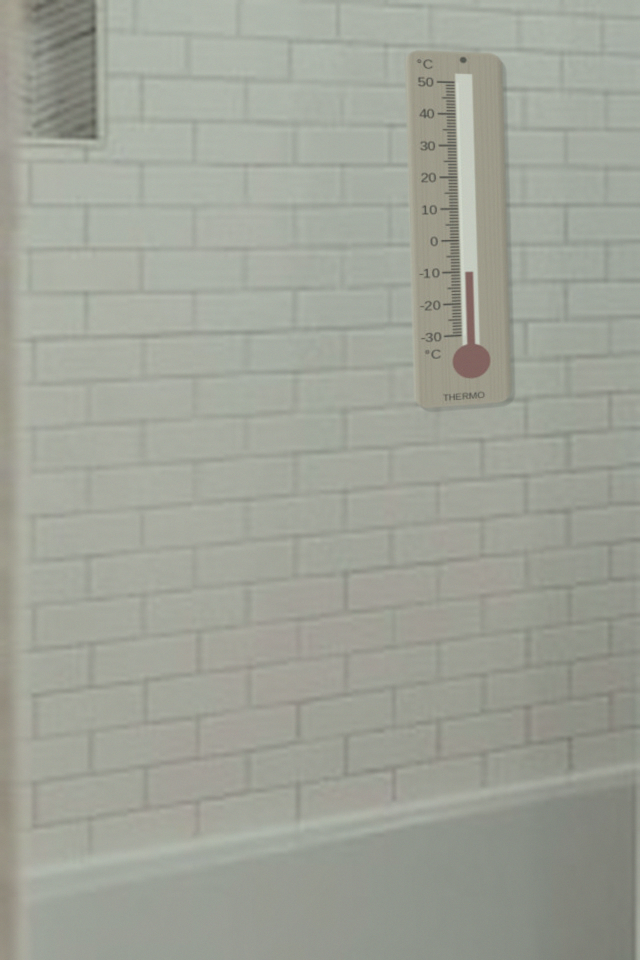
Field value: -10 °C
